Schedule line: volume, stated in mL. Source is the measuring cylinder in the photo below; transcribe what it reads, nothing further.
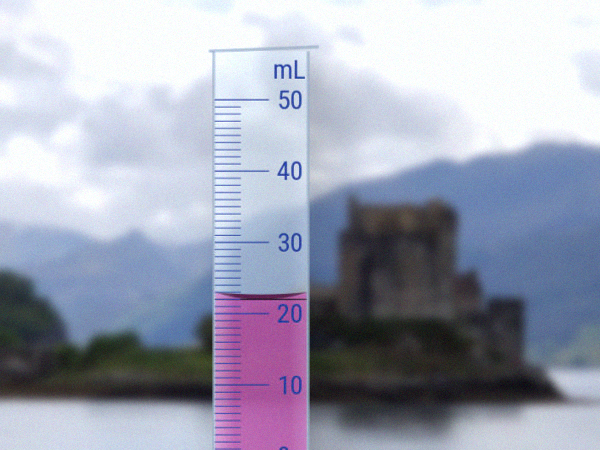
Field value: 22 mL
